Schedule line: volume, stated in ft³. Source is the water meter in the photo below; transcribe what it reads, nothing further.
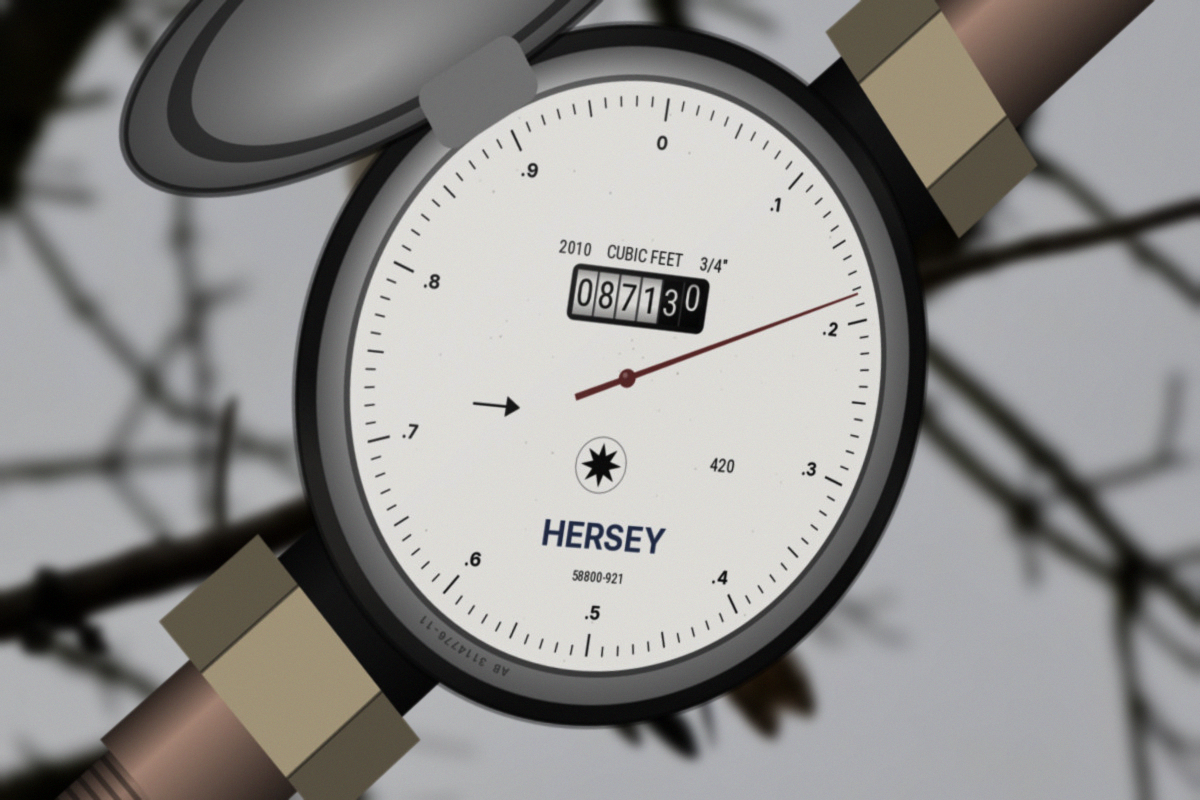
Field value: 87130.18 ft³
